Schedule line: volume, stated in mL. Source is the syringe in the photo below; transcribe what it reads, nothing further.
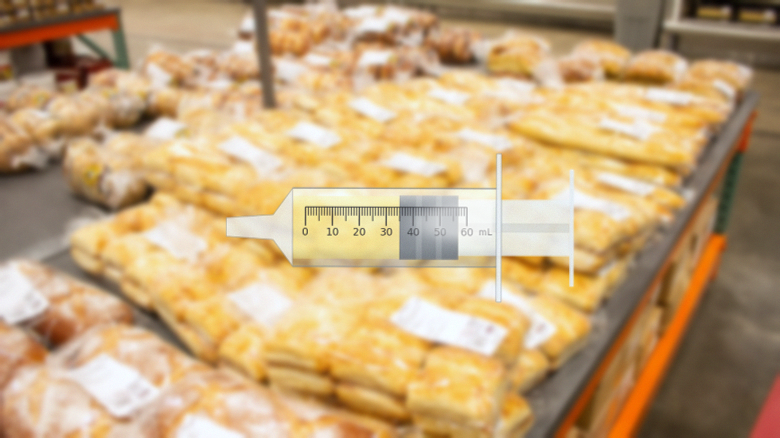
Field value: 35 mL
